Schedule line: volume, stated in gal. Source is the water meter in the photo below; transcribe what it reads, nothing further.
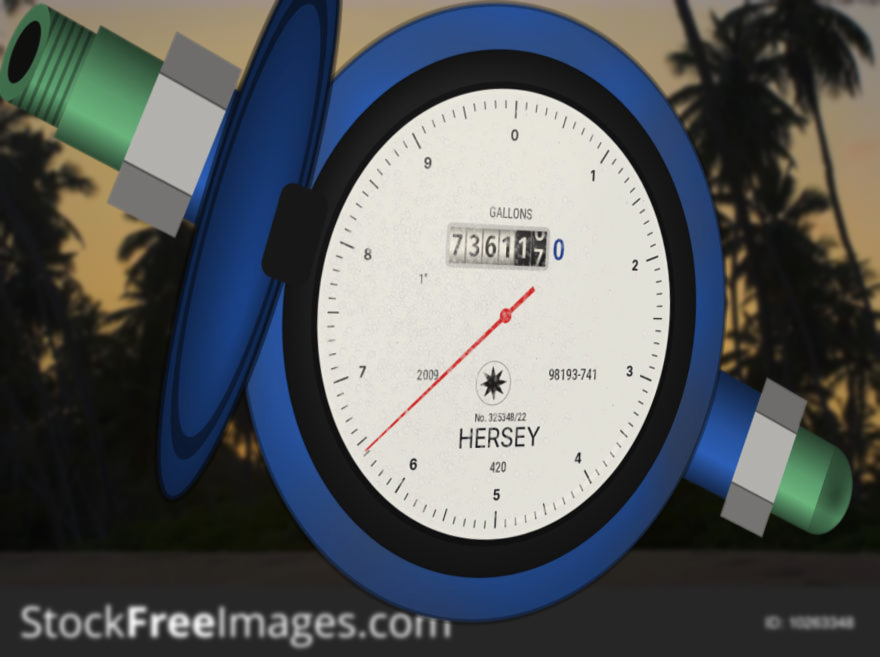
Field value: 7361166.4 gal
